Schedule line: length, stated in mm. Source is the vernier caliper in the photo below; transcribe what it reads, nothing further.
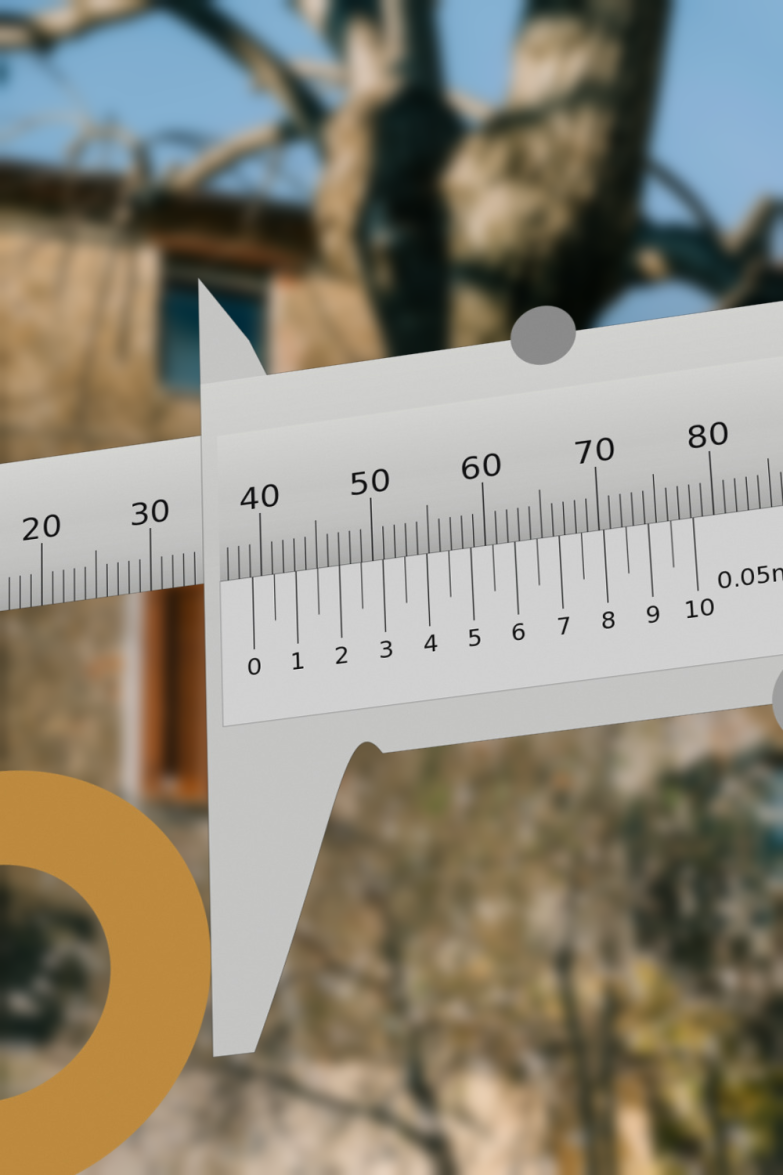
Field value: 39.2 mm
